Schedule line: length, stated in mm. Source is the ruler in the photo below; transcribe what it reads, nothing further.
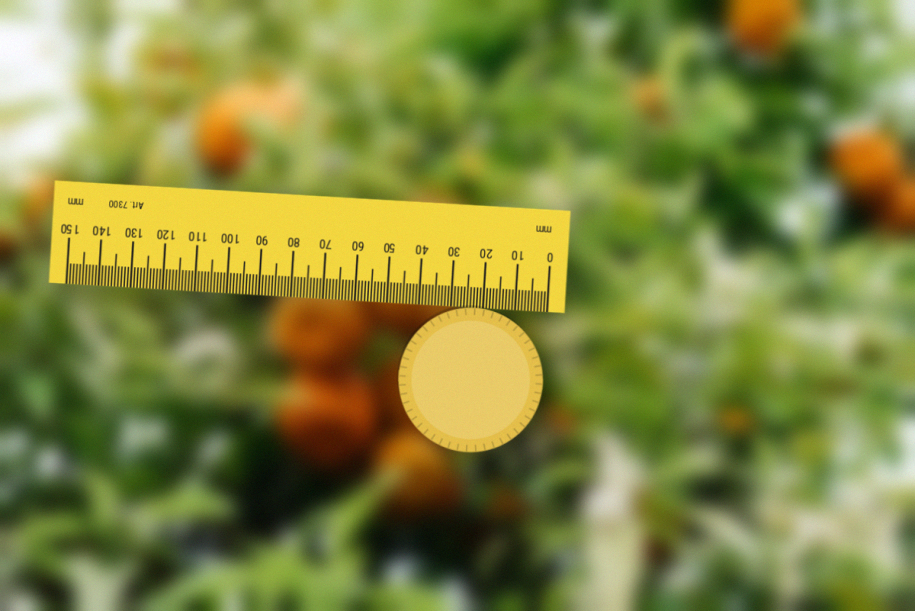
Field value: 45 mm
